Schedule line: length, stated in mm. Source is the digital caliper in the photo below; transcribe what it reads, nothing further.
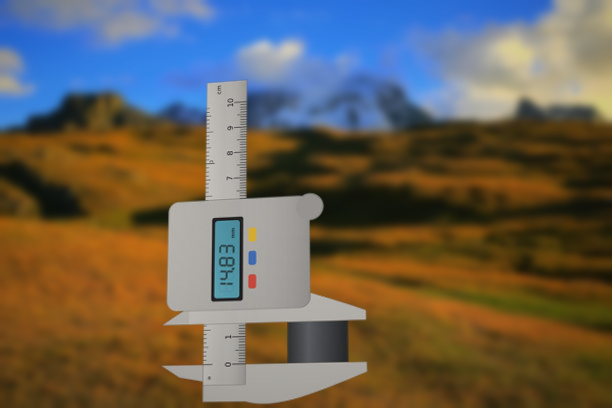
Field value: 14.83 mm
